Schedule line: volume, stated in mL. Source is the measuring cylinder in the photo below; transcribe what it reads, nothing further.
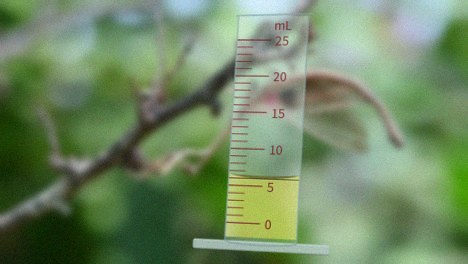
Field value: 6 mL
